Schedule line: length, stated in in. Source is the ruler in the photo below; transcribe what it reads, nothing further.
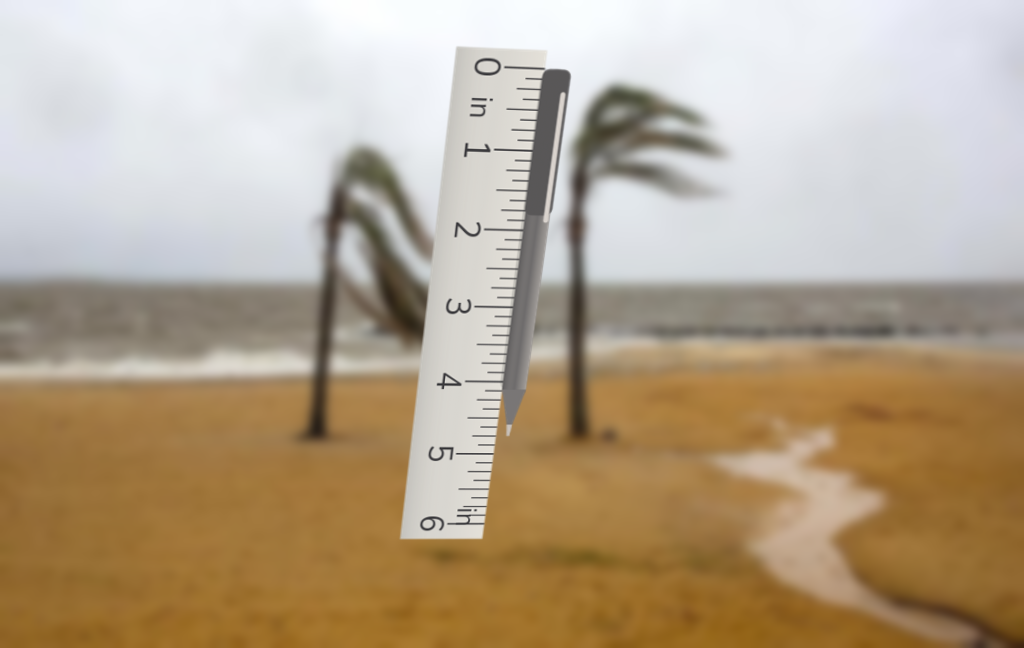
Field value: 4.75 in
